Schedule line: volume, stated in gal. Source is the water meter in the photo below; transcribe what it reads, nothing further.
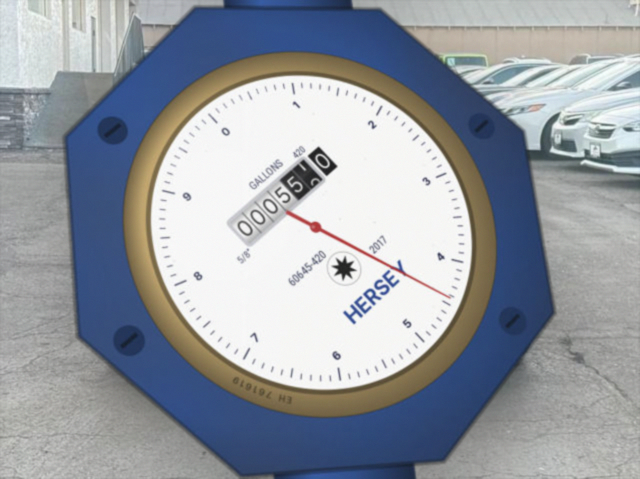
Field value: 5514.4 gal
